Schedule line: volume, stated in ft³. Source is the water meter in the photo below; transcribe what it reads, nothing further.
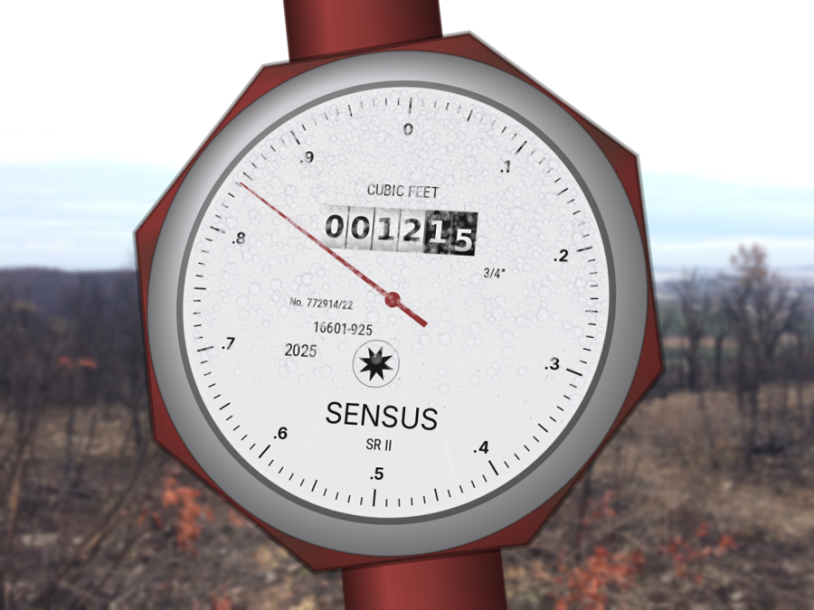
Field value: 1214.84 ft³
